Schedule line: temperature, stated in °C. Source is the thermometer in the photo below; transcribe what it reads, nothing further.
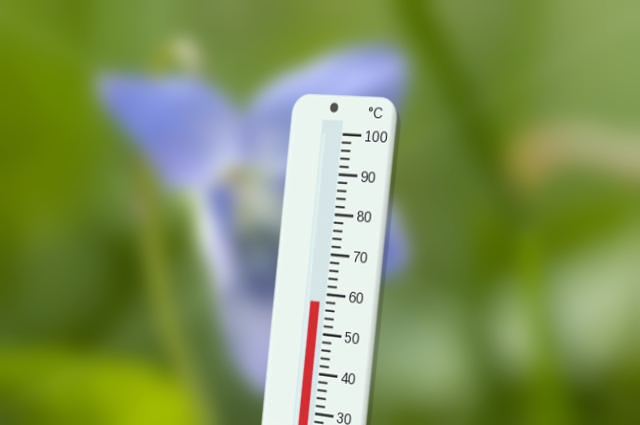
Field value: 58 °C
